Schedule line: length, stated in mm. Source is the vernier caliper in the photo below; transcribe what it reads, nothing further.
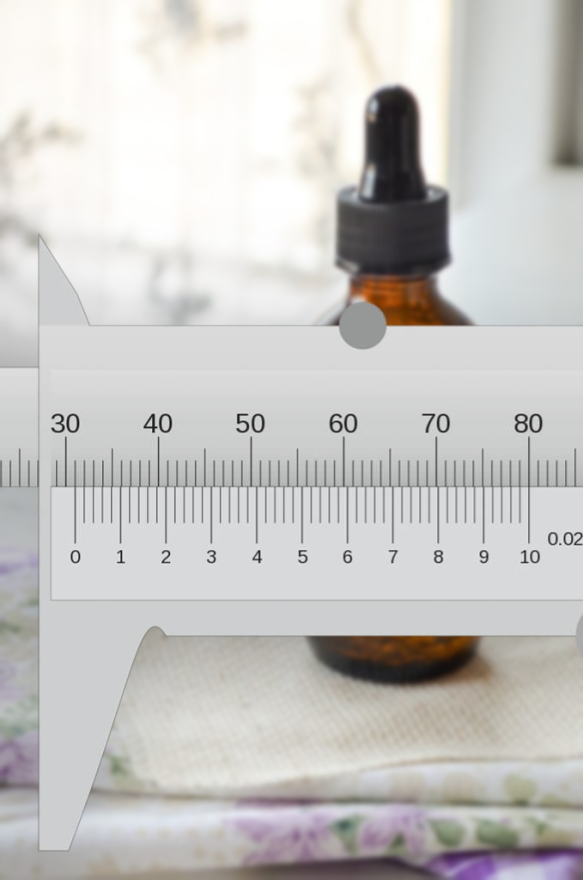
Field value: 31.0 mm
